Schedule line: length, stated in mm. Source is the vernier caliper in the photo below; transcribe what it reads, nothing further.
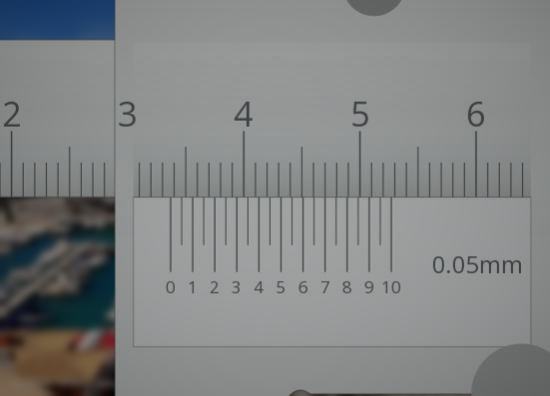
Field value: 33.7 mm
